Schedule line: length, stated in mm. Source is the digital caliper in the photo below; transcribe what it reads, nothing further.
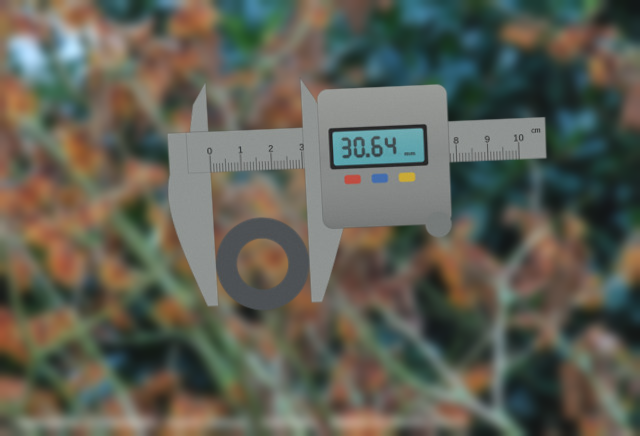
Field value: 30.64 mm
